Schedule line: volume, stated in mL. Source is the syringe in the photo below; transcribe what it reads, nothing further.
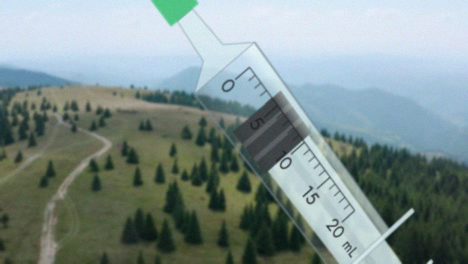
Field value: 4 mL
